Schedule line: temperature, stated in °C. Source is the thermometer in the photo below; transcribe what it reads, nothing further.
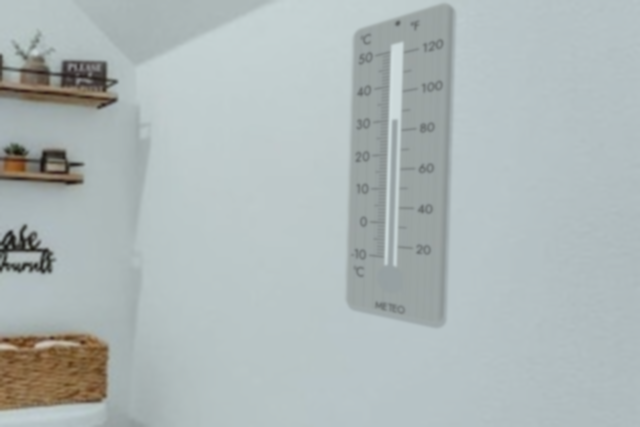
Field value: 30 °C
